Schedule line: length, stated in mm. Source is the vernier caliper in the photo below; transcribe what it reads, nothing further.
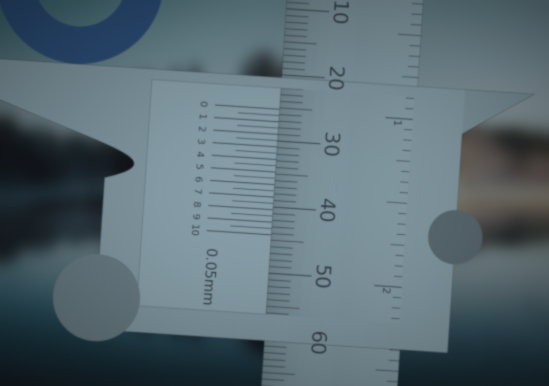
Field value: 25.2 mm
